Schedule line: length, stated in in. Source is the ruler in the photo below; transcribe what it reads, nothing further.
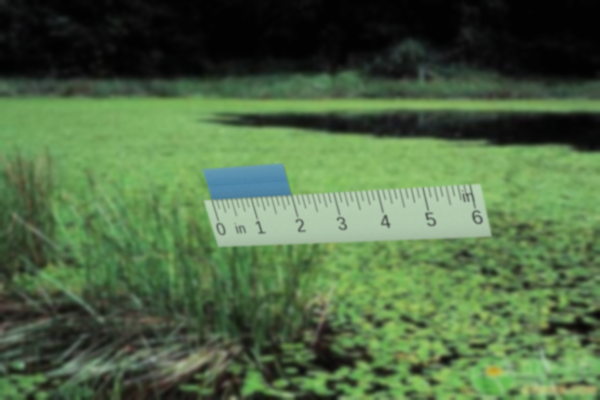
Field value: 2 in
